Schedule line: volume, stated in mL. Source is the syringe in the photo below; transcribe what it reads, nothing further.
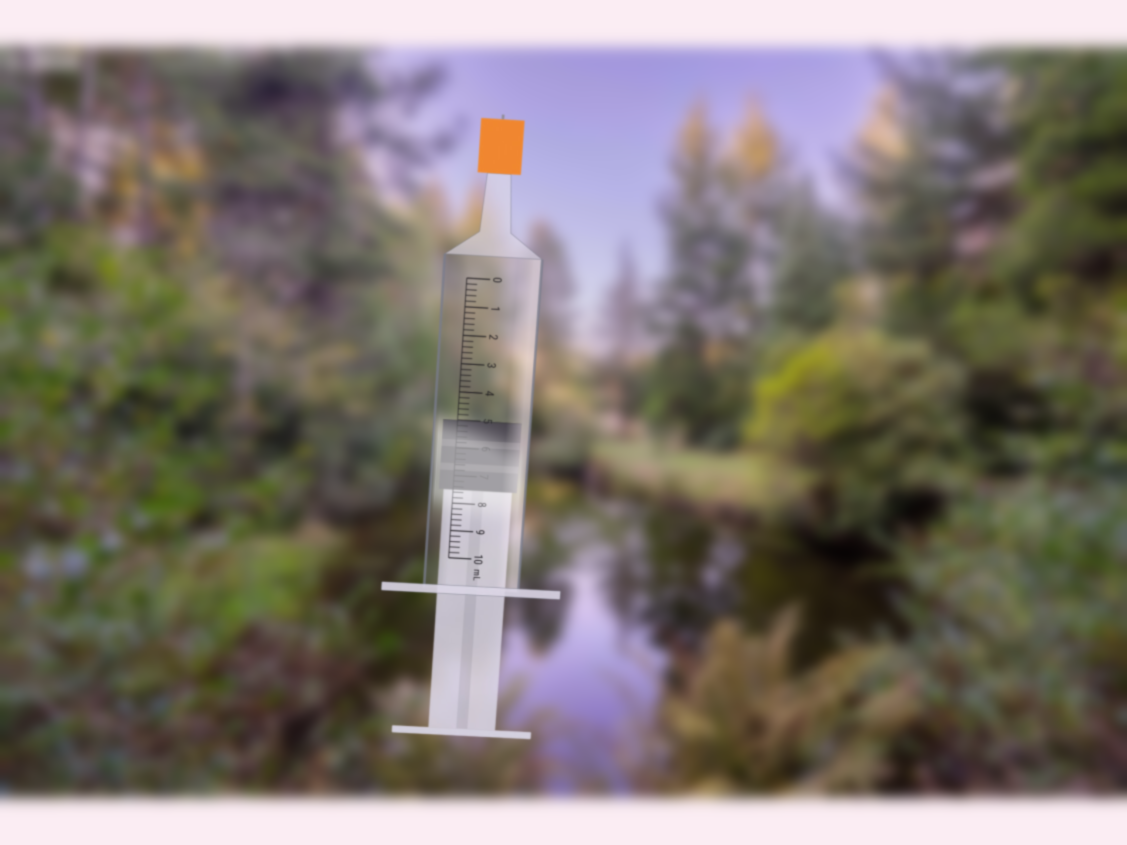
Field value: 5 mL
